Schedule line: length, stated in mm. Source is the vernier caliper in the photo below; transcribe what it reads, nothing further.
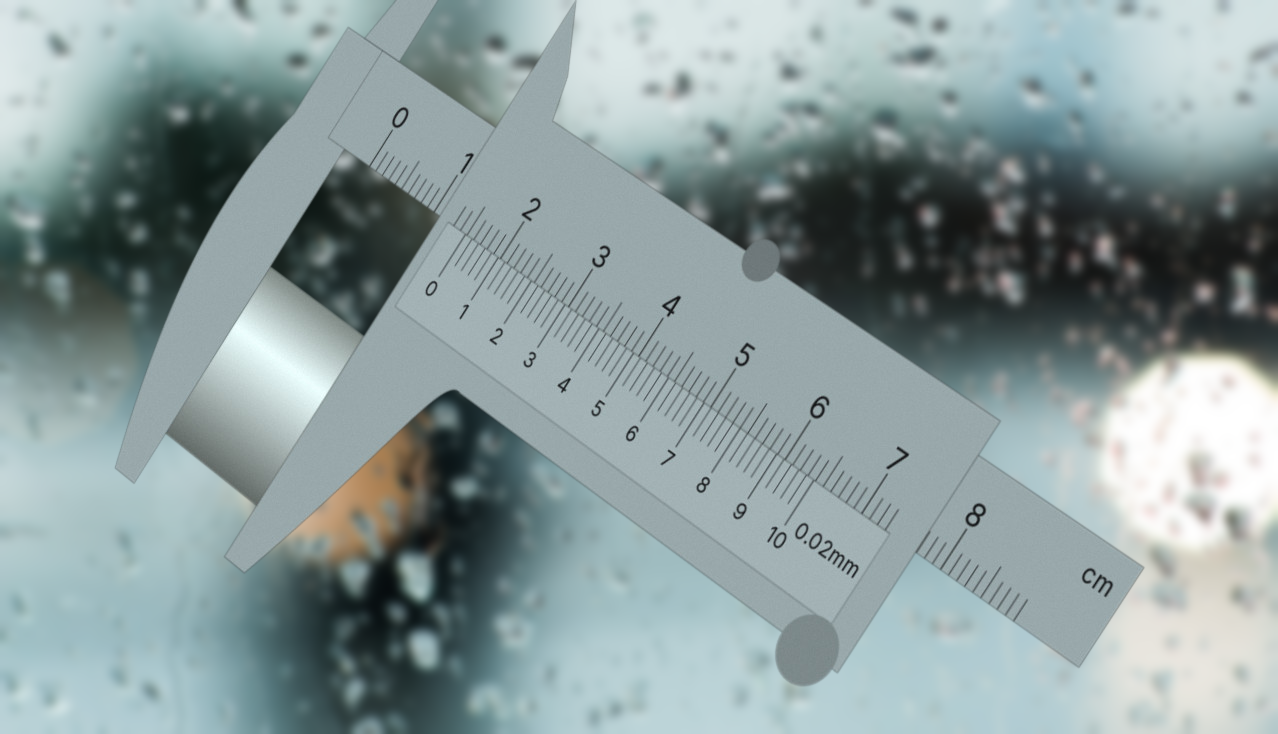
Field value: 14.8 mm
